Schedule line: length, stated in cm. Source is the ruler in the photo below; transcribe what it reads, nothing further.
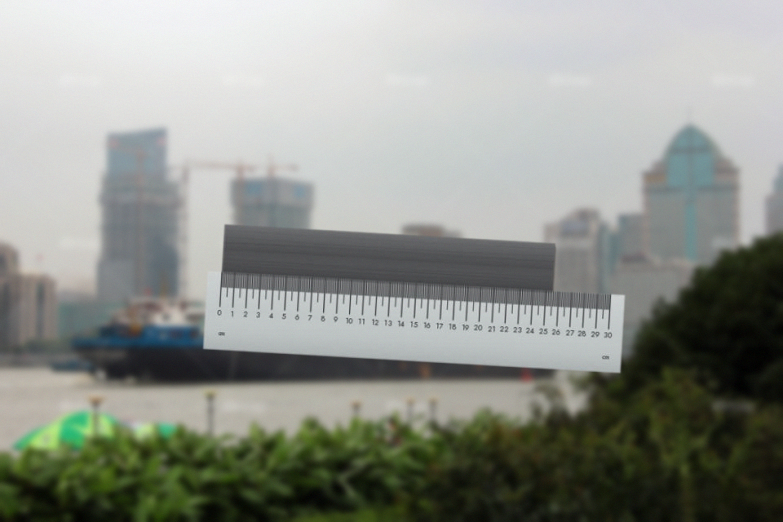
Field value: 25.5 cm
